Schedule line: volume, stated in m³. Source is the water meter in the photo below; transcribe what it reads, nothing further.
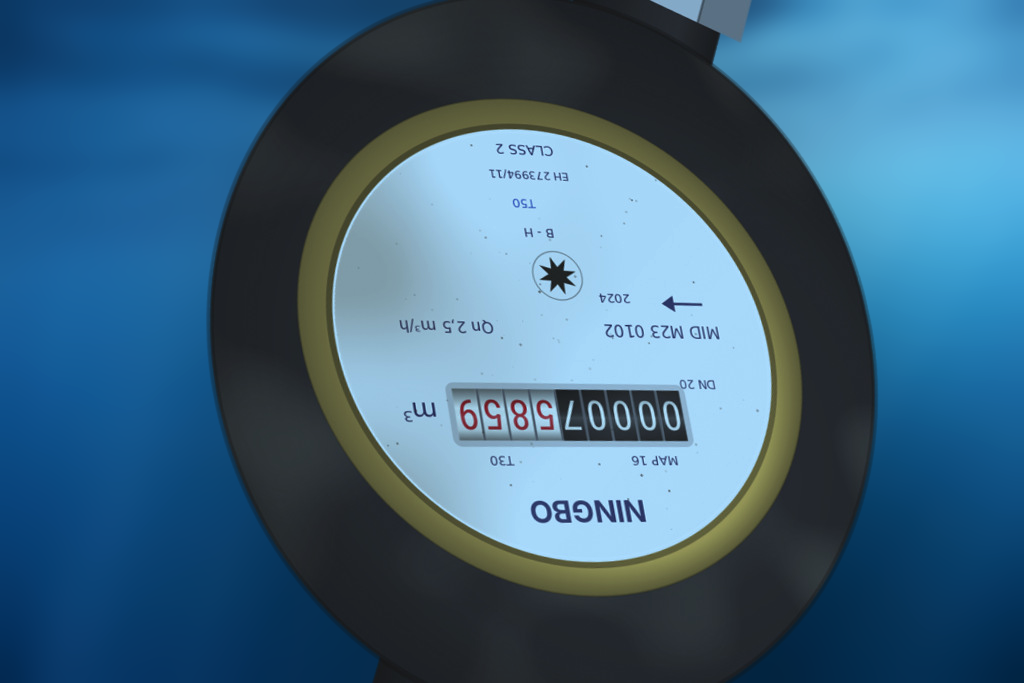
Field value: 7.5859 m³
